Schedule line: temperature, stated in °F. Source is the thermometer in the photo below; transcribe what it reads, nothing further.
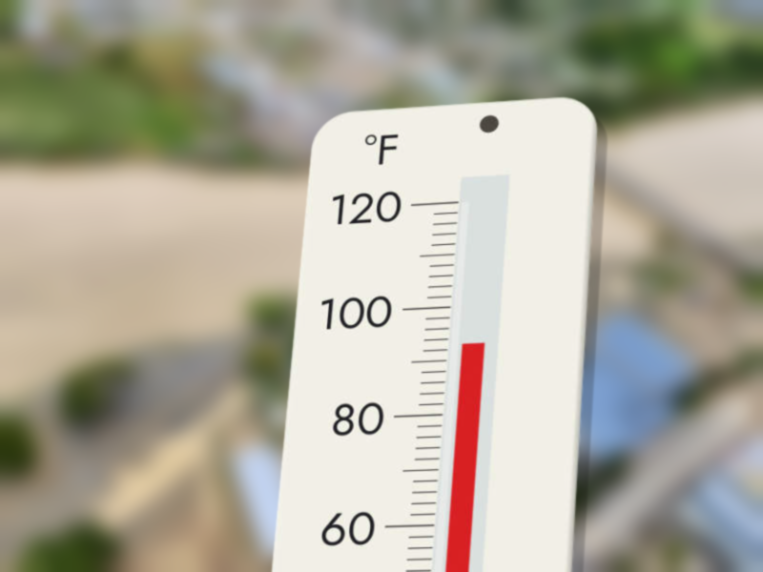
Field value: 93 °F
